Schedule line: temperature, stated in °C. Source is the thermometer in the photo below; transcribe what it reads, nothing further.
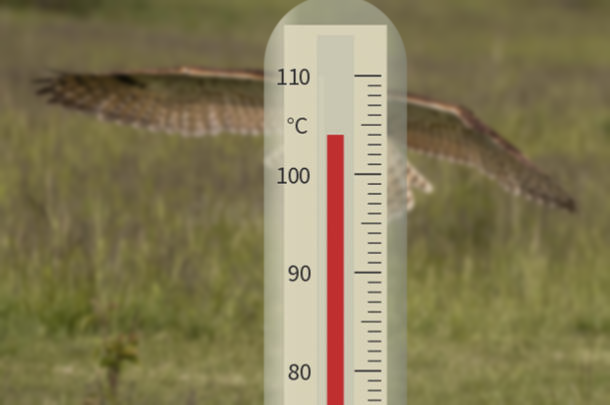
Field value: 104 °C
